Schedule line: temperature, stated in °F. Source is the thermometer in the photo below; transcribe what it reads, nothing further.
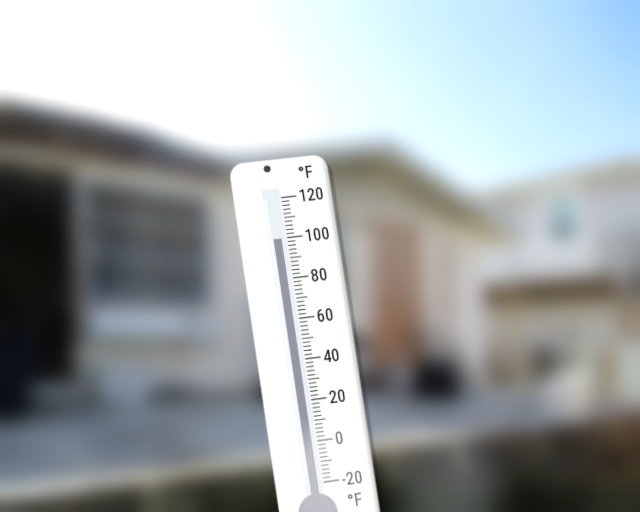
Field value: 100 °F
